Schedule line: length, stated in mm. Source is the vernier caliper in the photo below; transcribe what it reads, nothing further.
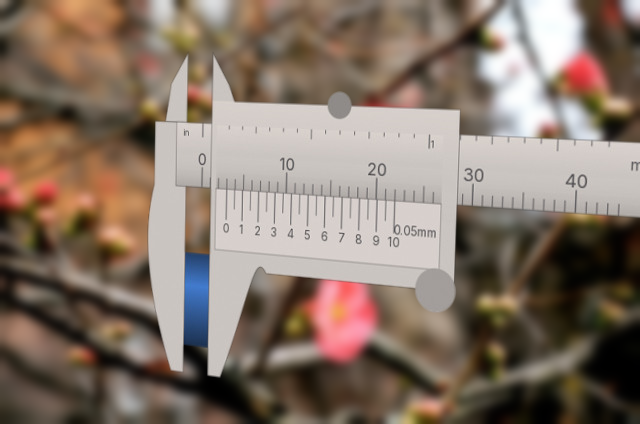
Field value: 3.0 mm
